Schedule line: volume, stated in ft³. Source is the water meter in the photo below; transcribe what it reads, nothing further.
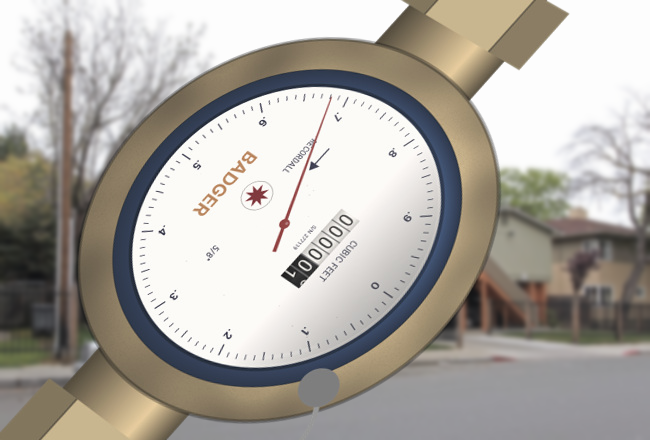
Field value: 0.68 ft³
